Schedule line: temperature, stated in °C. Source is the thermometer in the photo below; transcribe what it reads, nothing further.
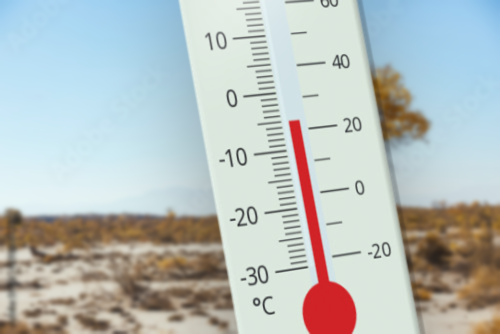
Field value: -5 °C
